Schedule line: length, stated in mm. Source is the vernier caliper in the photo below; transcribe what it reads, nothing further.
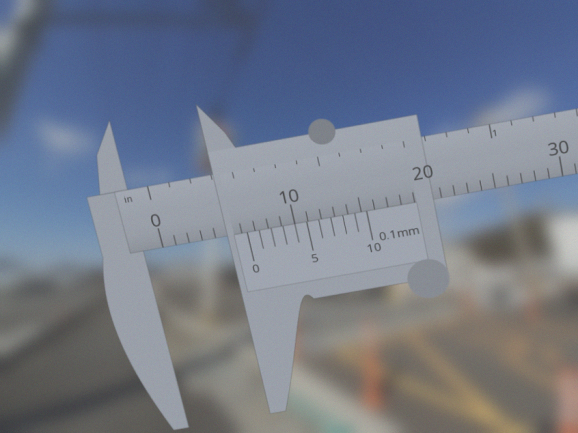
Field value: 6.4 mm
